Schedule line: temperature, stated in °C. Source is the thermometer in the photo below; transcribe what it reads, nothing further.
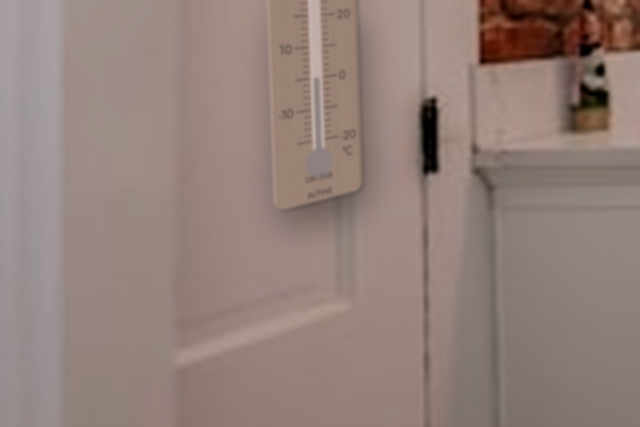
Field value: 0 °C
